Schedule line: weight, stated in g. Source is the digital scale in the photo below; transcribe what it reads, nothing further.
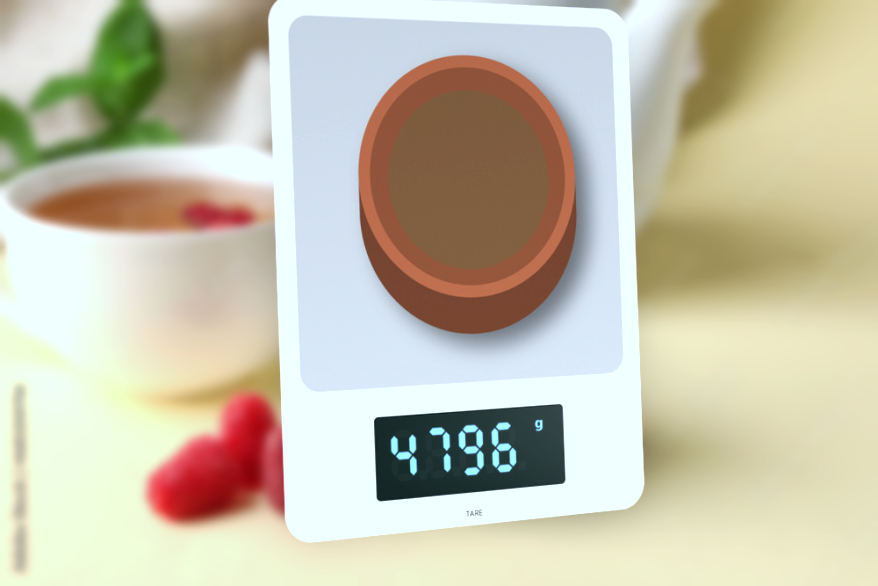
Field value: 4796 g
